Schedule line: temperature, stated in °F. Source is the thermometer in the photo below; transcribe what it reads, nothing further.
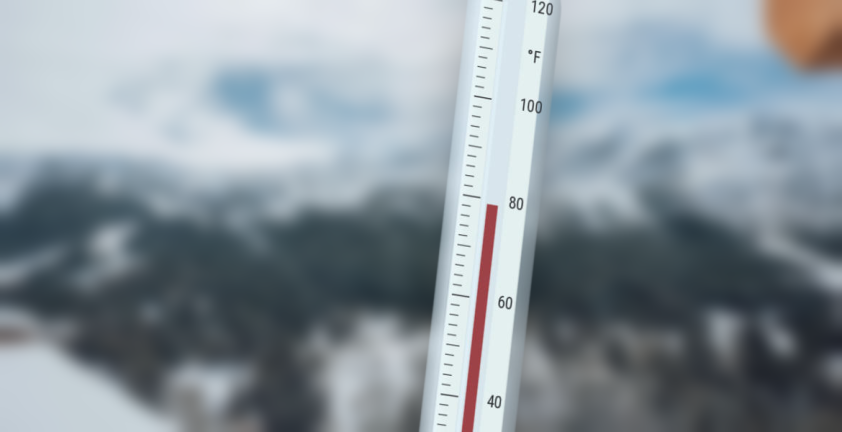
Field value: 79 °F
